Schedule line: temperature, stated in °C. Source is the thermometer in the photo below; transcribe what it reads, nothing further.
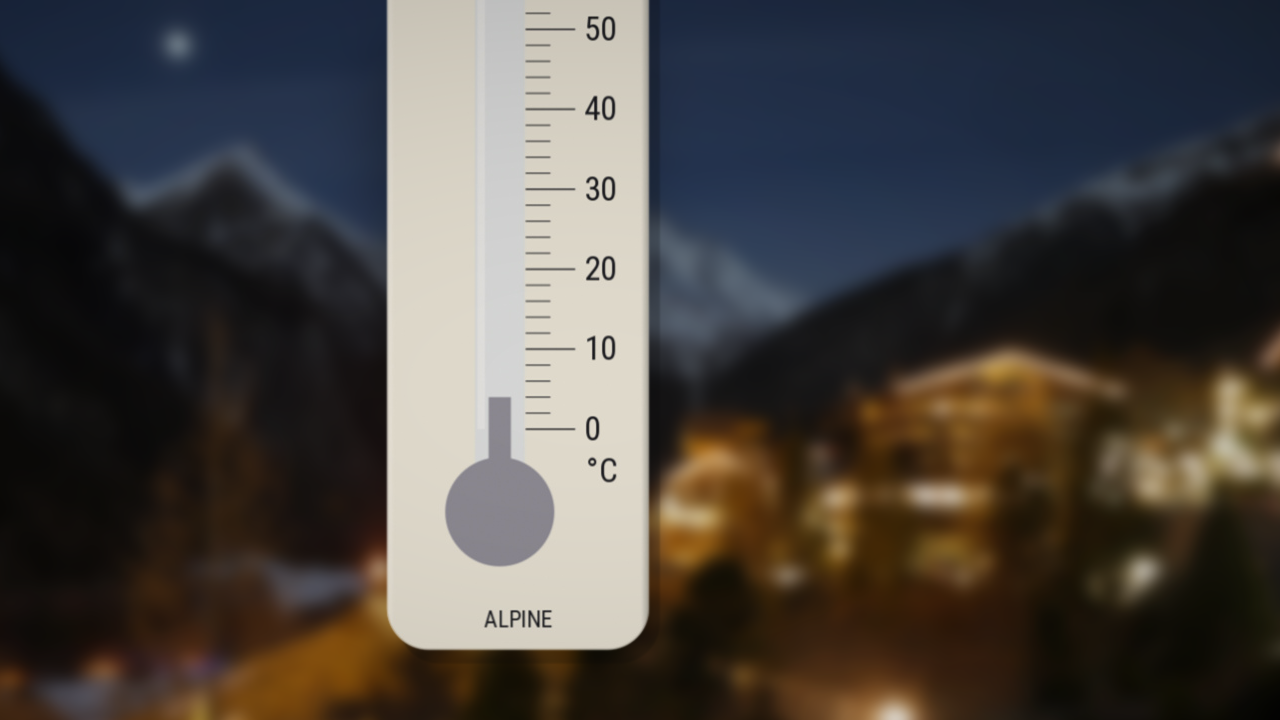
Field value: 4 °C
